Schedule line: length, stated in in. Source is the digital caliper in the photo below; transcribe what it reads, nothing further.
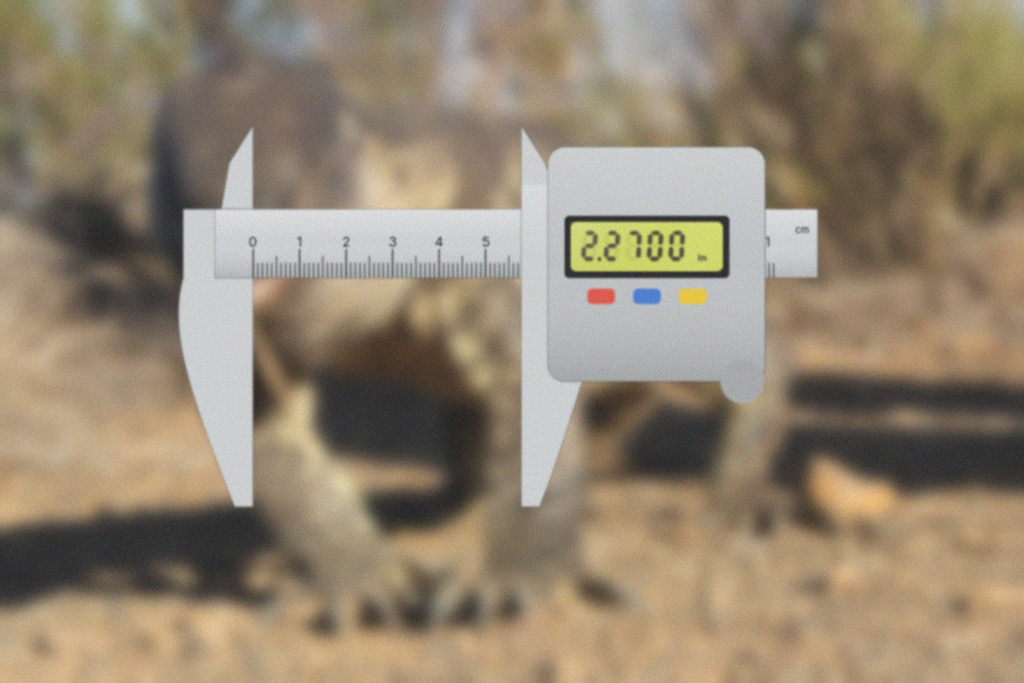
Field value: 2.2700 in
